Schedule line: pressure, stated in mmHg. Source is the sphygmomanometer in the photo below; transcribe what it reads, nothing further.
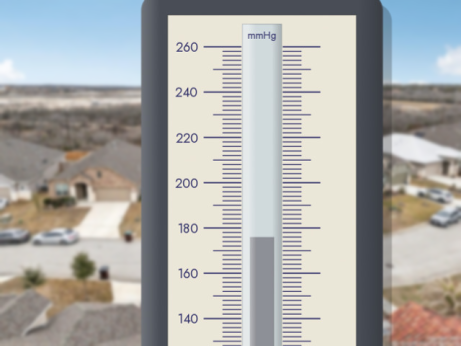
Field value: 176 mmHg
